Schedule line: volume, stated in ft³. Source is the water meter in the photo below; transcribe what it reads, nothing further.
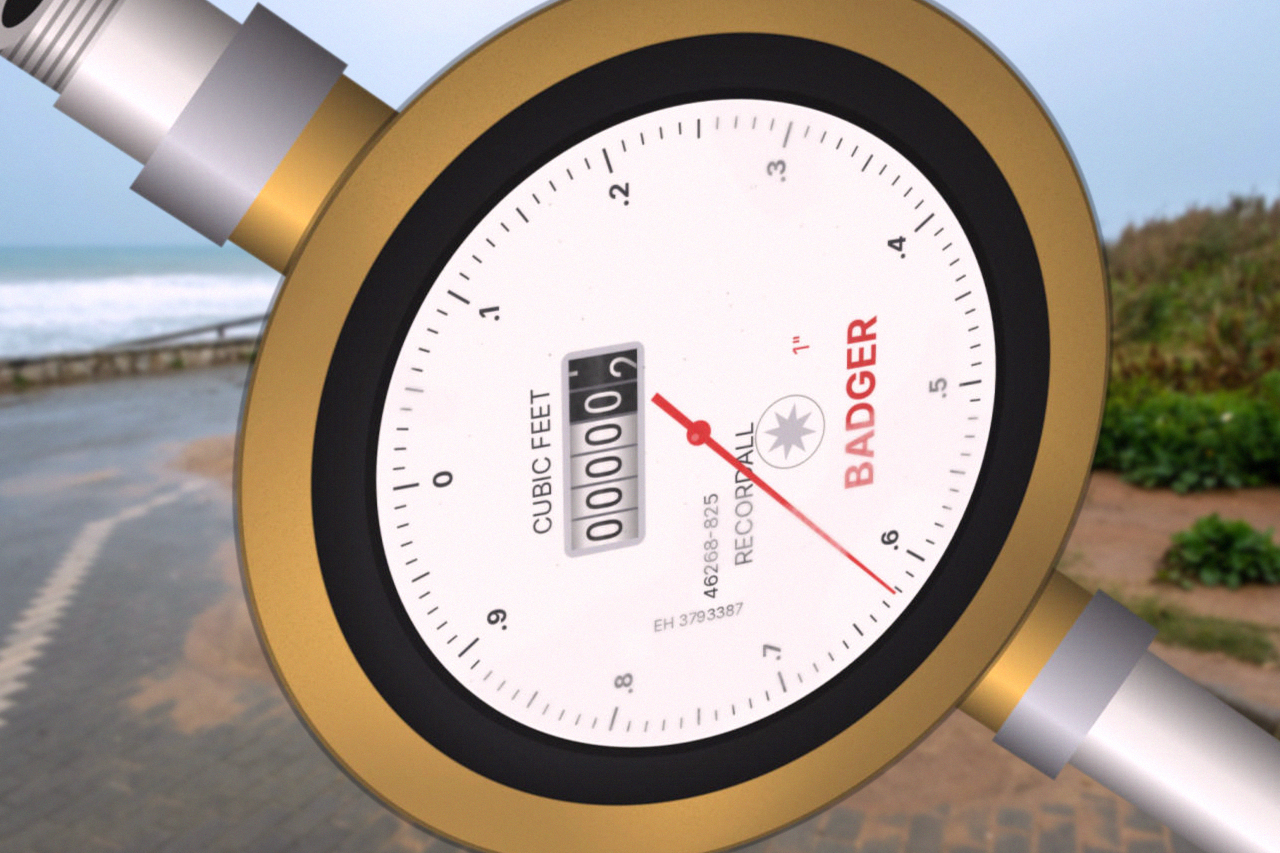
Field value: 1.62 ft³
